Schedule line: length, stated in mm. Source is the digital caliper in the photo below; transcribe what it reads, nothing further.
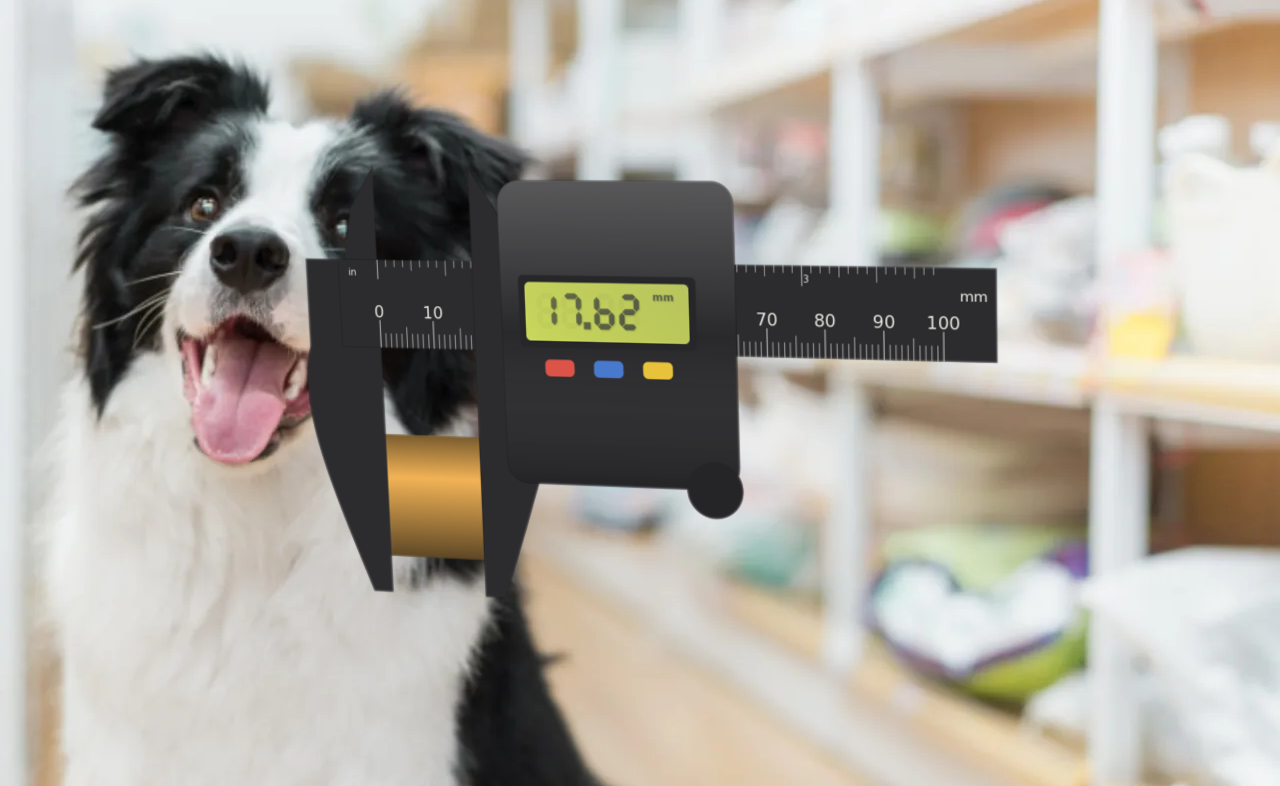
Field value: 17.62 mm
